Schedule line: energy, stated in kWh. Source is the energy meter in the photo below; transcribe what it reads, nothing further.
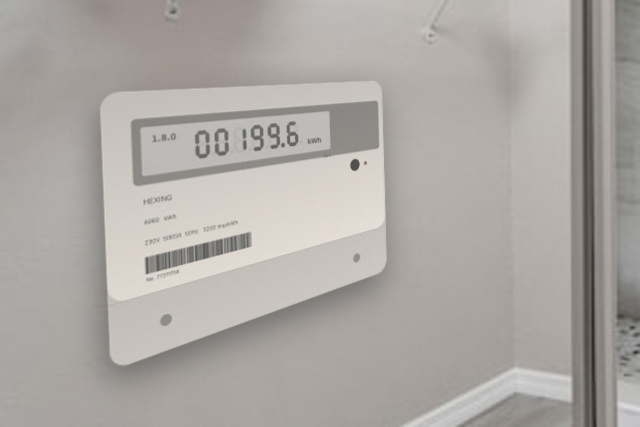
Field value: 199.6 kWh
